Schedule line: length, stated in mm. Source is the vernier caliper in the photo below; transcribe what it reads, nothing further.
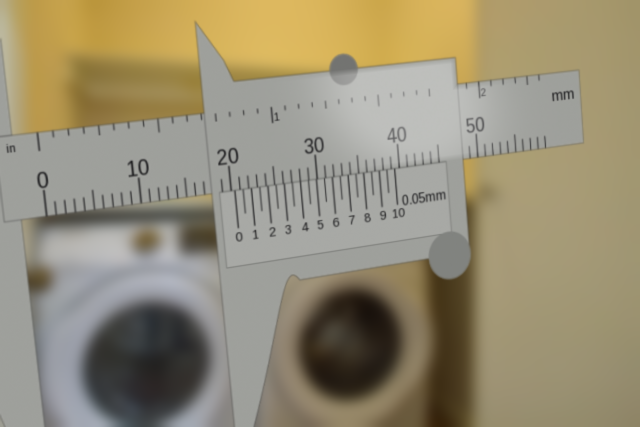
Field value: 20.4 mm
